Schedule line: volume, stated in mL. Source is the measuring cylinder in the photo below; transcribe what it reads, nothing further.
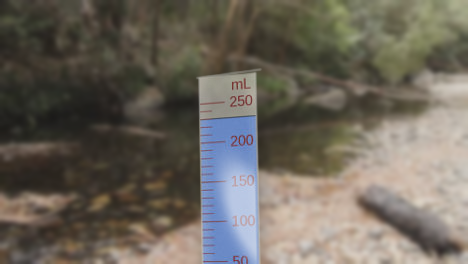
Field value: 230 mL
